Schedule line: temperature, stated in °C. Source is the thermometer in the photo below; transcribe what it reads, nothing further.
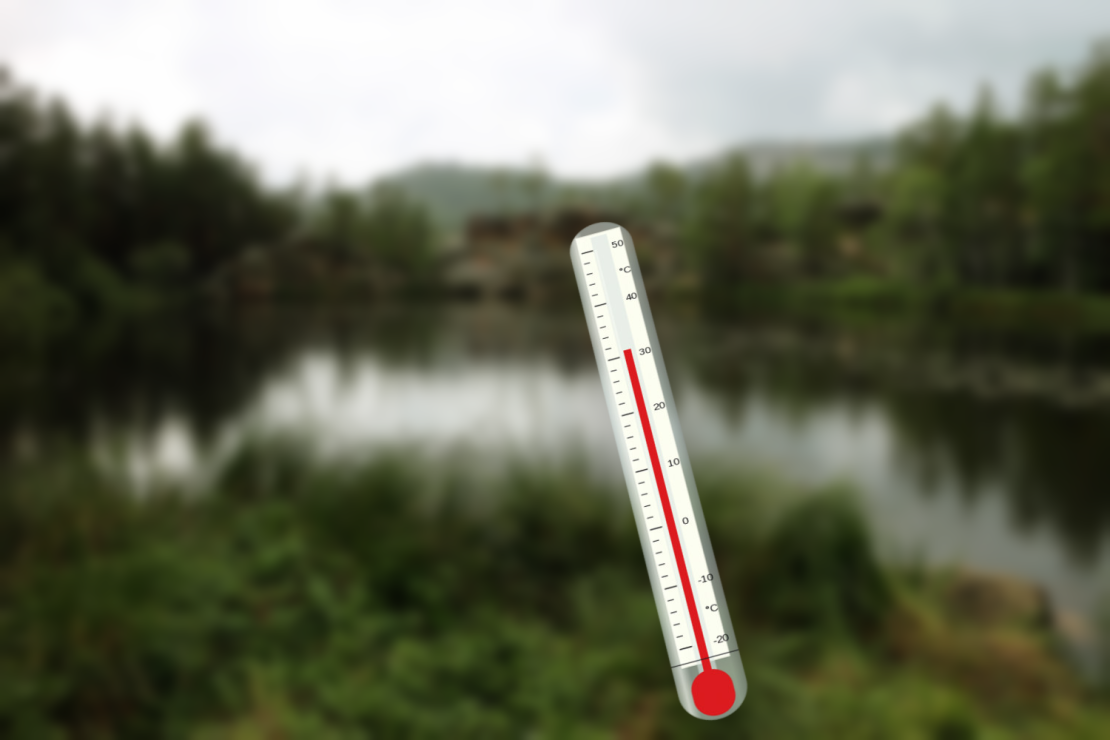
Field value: 31 °C
